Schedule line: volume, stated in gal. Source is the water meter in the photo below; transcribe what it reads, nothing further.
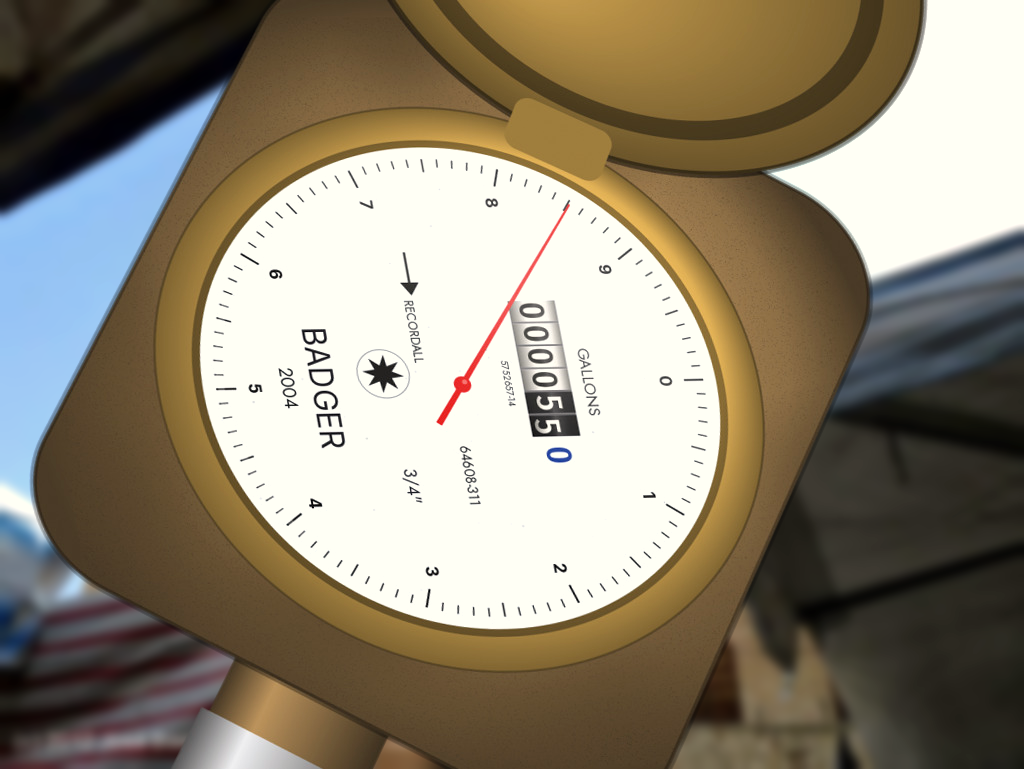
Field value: 548.5 gal
